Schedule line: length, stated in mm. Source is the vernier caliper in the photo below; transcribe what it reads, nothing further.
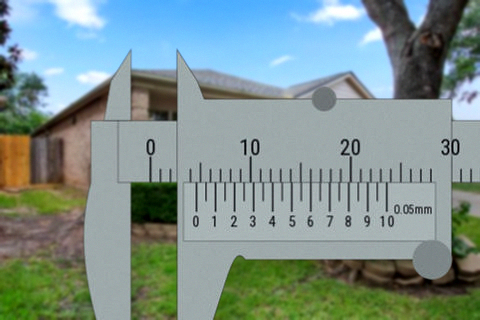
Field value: 4.6 mm
